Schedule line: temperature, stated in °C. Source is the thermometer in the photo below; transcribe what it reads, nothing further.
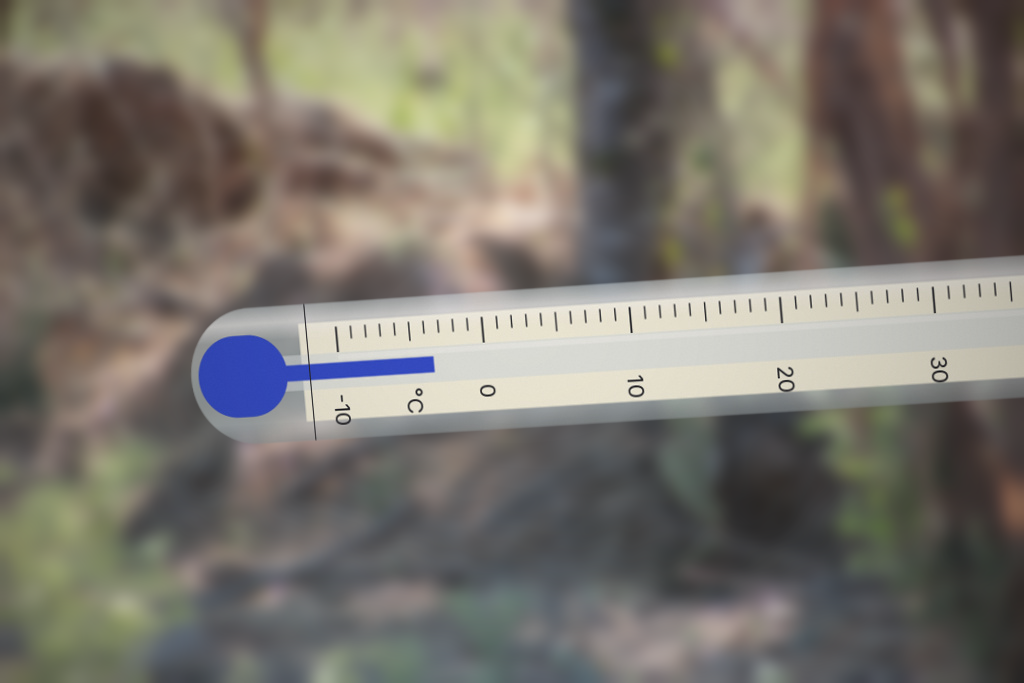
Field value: -3.5 °C
